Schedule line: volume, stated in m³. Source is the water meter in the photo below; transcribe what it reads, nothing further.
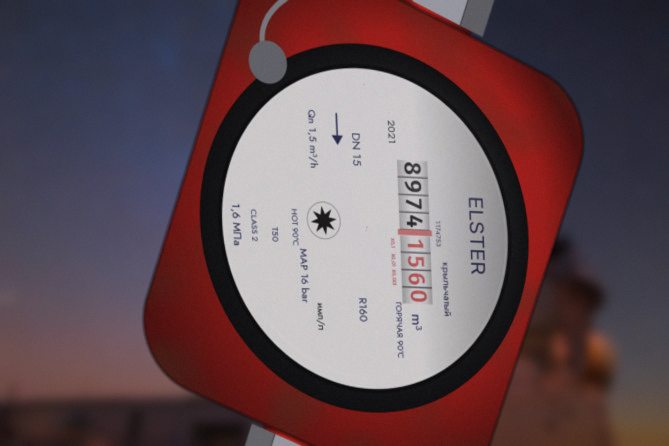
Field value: 8974.1560 m³
